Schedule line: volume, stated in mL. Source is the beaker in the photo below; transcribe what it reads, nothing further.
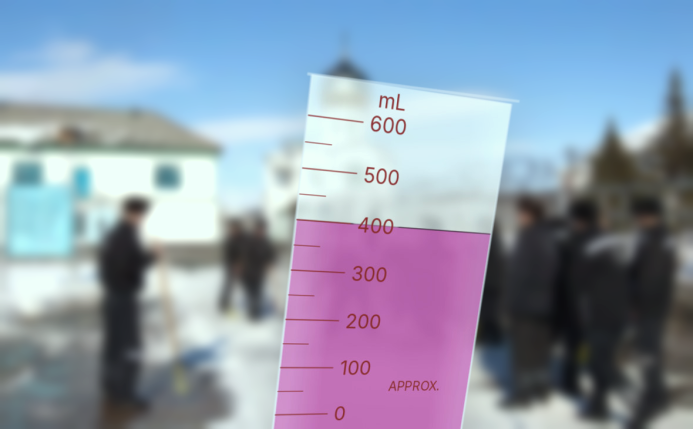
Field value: 400 mL
